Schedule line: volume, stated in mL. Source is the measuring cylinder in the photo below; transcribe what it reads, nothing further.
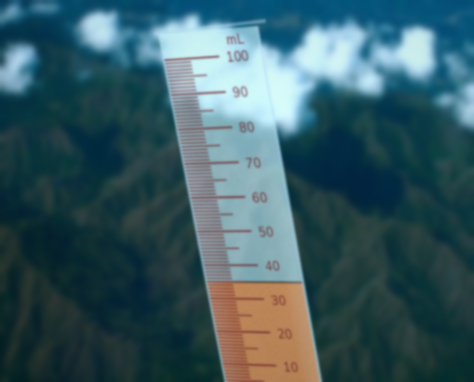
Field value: 35 mL
